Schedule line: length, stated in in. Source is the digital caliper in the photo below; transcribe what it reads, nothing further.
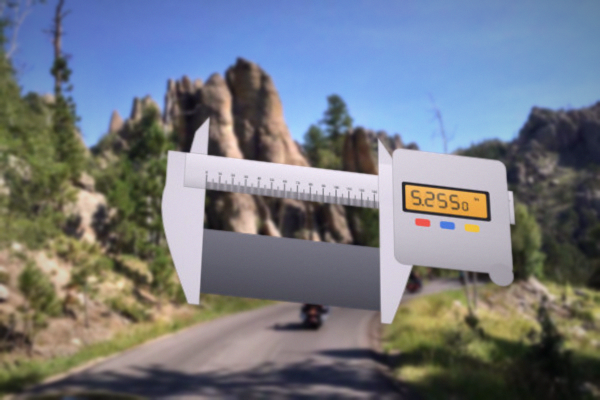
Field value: 5.2550 in
